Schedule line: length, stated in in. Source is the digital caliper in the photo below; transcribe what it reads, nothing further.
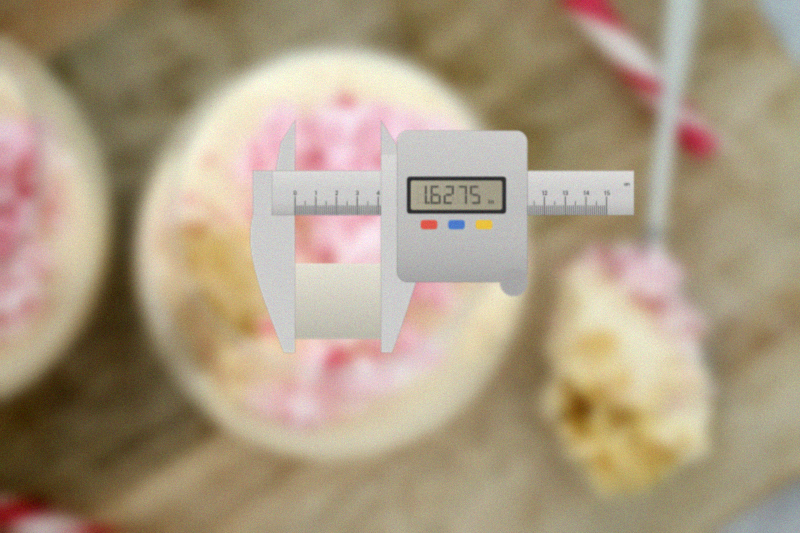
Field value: 1.6275 in
